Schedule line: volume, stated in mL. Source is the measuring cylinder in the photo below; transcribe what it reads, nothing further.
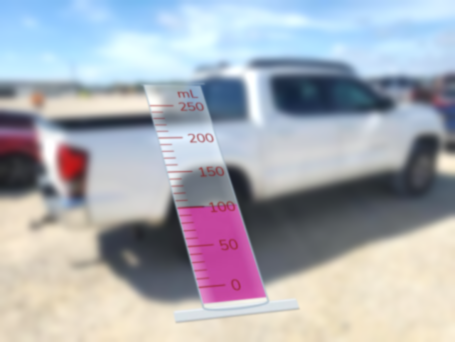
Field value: 100 mL
